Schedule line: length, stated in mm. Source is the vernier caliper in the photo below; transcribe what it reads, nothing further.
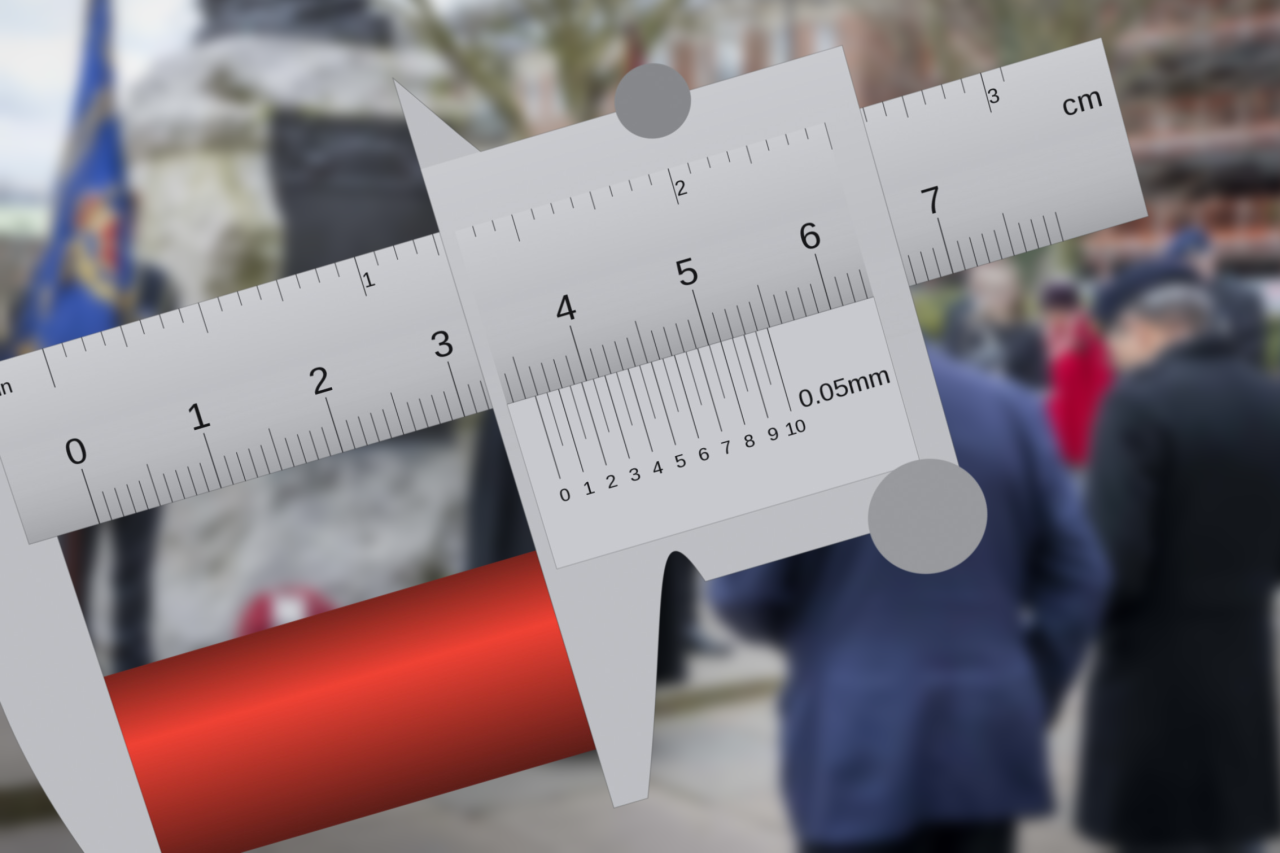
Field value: 35.8 mm
